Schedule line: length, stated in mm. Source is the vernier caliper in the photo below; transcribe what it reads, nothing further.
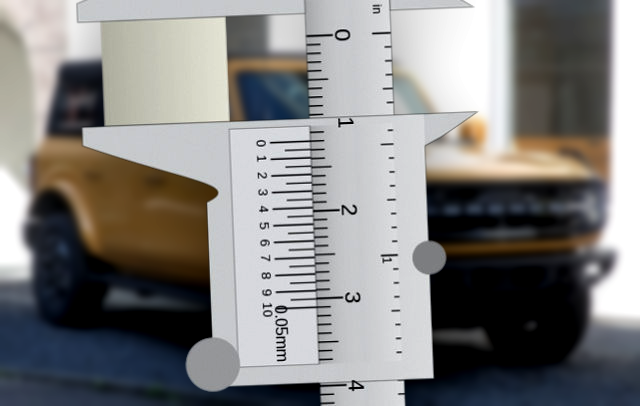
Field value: 12.0 mm
